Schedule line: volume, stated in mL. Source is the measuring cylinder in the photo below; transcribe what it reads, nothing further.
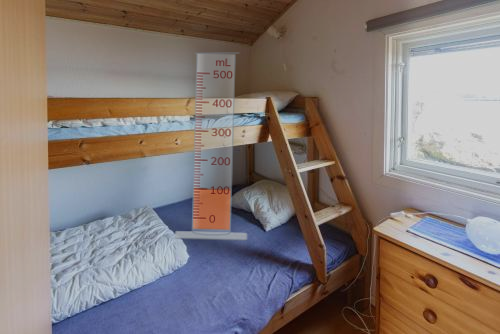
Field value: 100 mL
